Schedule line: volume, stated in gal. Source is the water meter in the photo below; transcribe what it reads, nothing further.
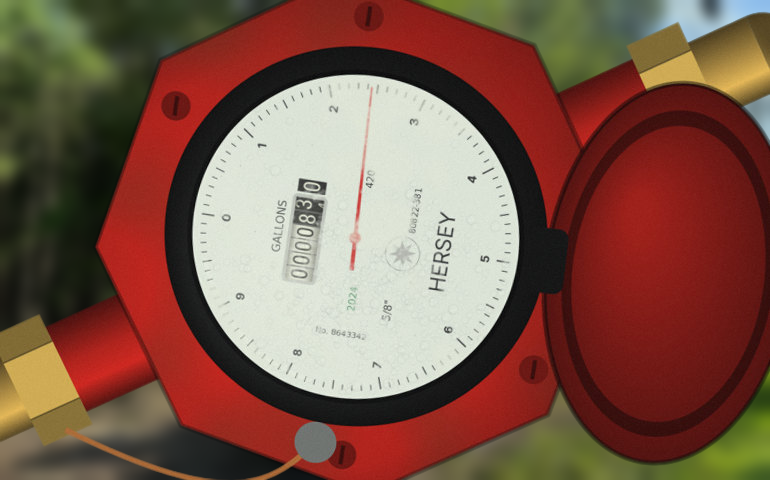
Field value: 832.4 gal
